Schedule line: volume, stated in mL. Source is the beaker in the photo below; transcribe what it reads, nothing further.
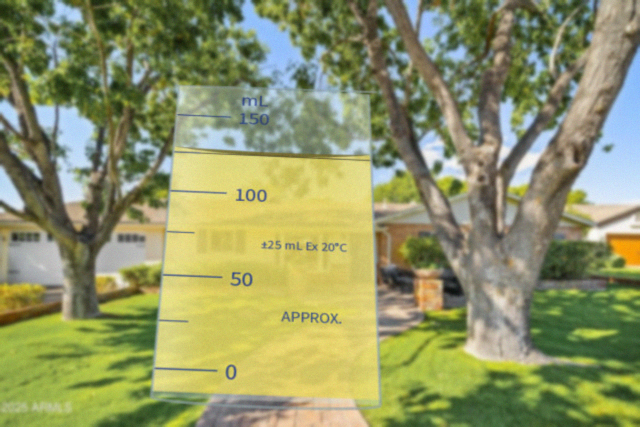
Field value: 125 mL
